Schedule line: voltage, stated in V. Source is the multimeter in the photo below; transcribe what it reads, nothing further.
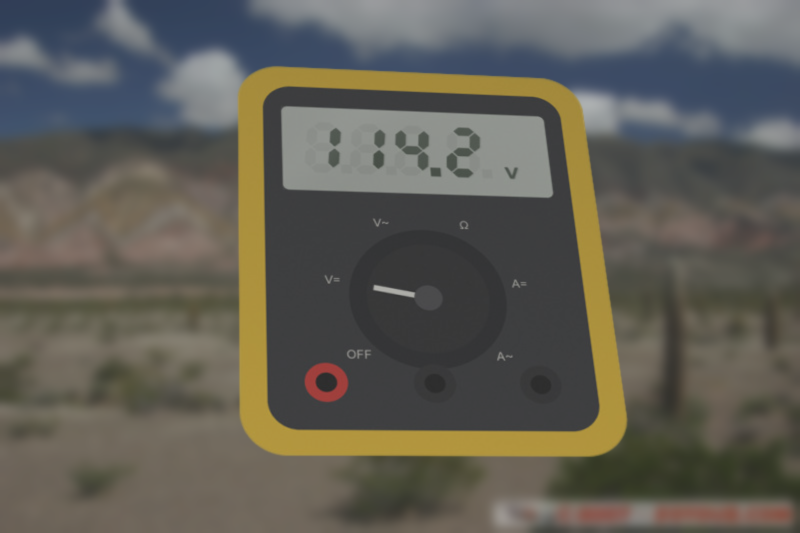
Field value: 114.2 V
